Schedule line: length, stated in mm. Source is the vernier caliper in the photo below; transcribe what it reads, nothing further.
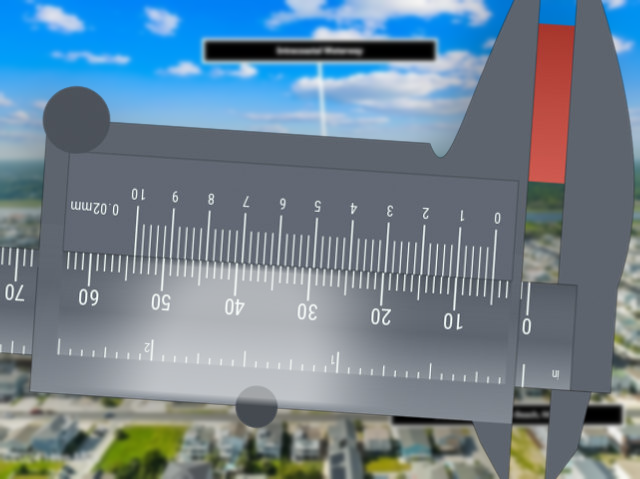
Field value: 5.0 mm
